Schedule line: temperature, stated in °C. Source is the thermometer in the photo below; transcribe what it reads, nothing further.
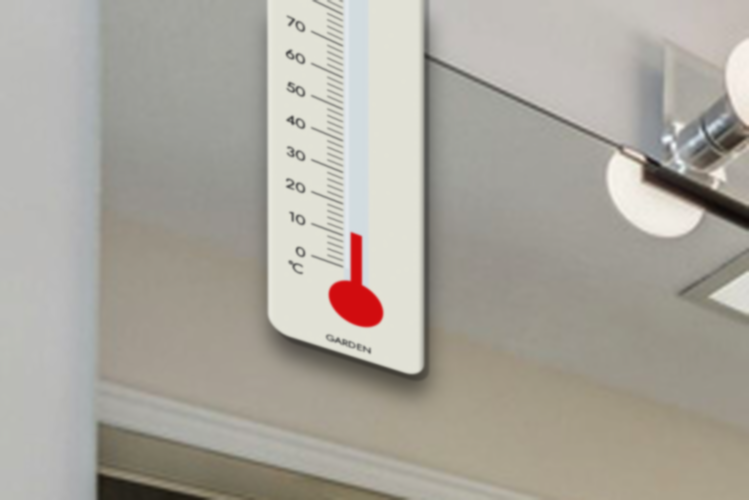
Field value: 12 °C
